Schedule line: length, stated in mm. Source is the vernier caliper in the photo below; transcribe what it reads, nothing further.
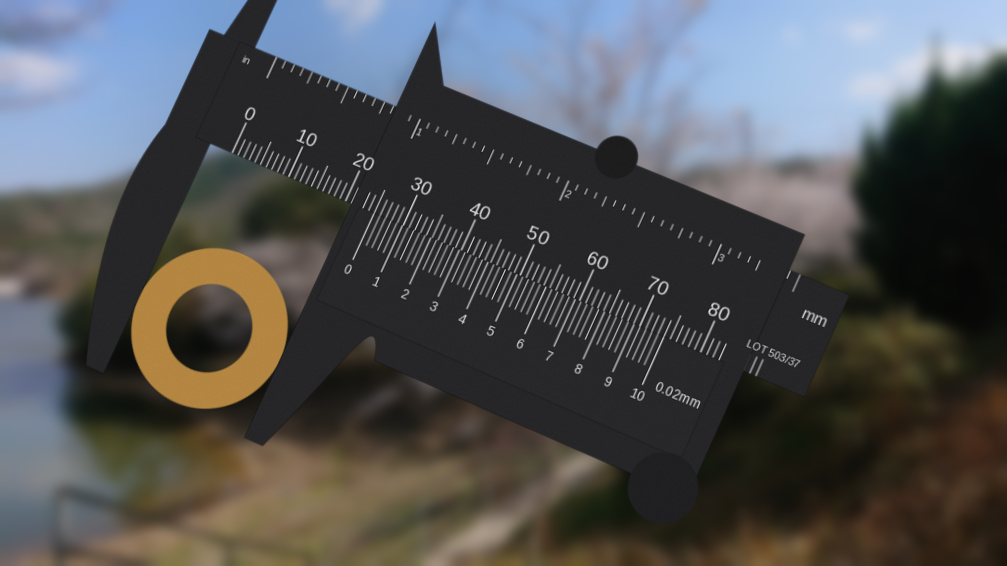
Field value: 25.0 mm
